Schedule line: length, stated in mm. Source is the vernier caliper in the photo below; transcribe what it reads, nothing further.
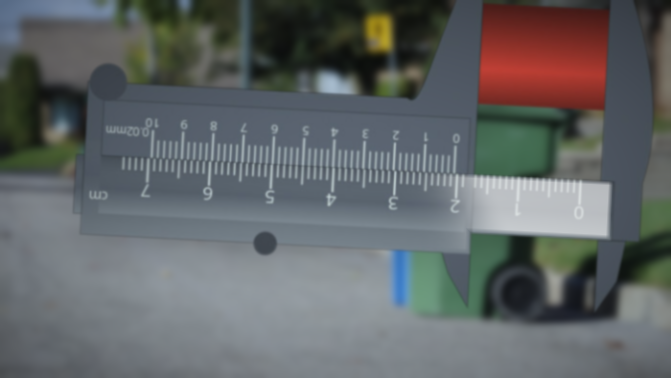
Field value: 20.5 mm
